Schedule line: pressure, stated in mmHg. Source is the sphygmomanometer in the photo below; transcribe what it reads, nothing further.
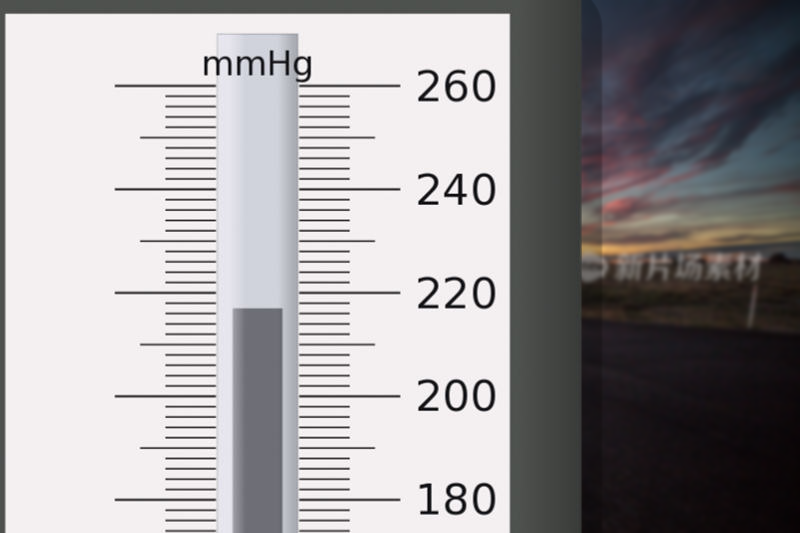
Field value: 217 mmHg
